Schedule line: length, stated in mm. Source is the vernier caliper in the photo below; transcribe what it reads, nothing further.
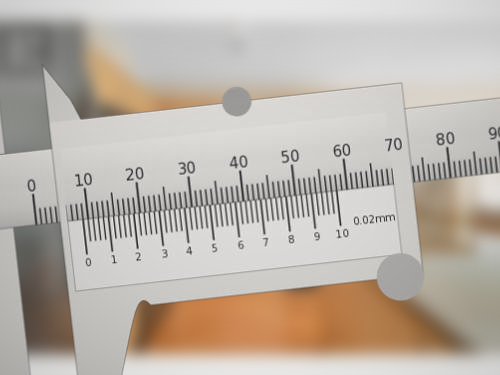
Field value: 9.0 mm
